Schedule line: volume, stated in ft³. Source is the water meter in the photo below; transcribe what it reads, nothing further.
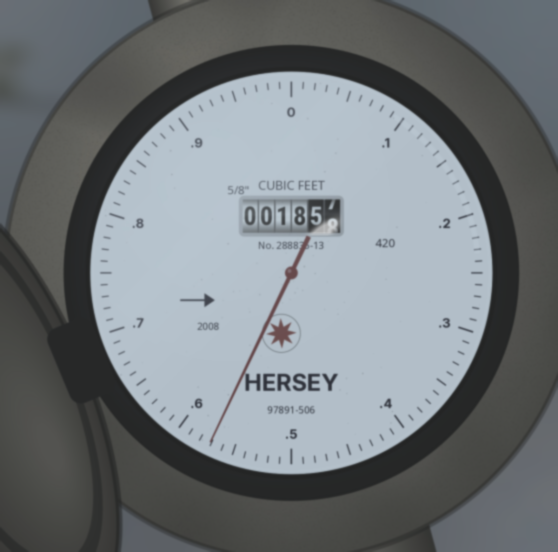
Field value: 1857.57 ft³
